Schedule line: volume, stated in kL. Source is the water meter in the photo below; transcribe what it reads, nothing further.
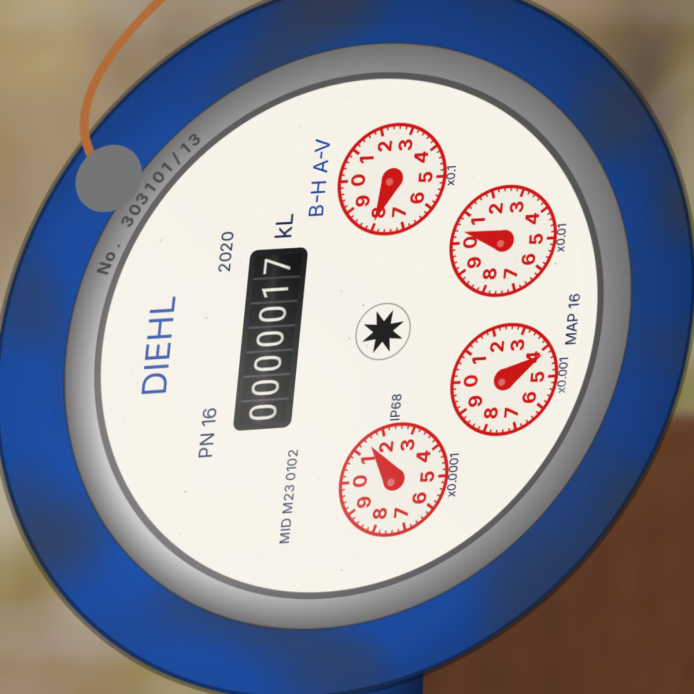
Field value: 17.8041 kL
